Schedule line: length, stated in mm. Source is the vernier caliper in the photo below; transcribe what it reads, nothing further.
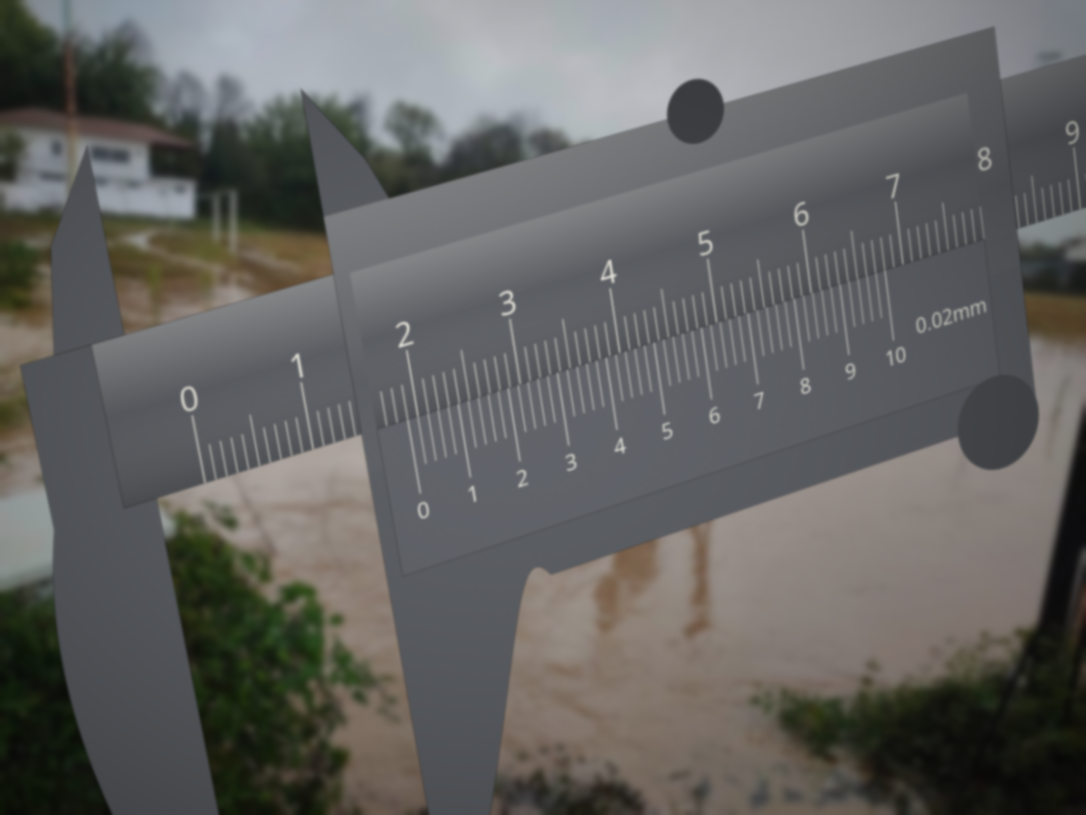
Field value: 19.0 mm
